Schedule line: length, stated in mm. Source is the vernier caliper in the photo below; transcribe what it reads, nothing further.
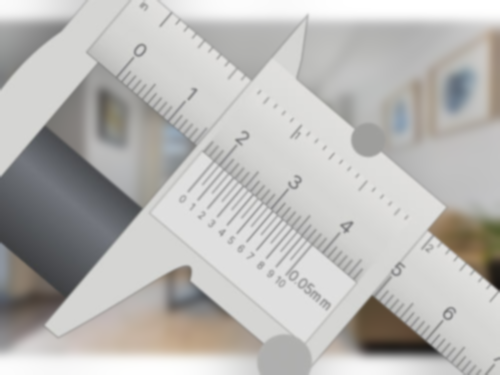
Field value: 19.0 mm
